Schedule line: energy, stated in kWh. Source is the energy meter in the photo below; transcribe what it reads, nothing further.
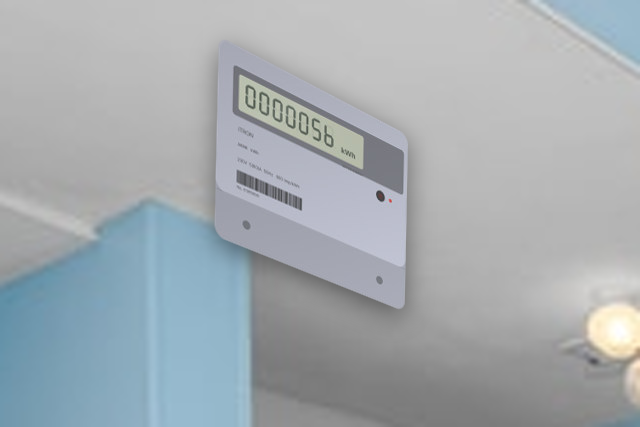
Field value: 56 kWh
